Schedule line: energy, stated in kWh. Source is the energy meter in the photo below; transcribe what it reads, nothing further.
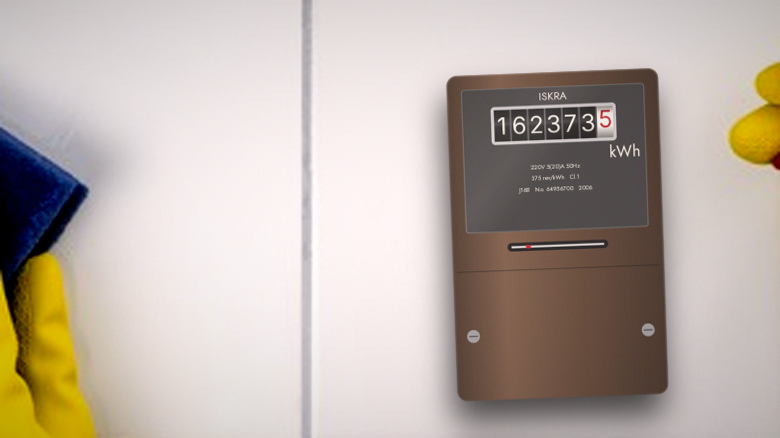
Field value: 162373.5 kWh
